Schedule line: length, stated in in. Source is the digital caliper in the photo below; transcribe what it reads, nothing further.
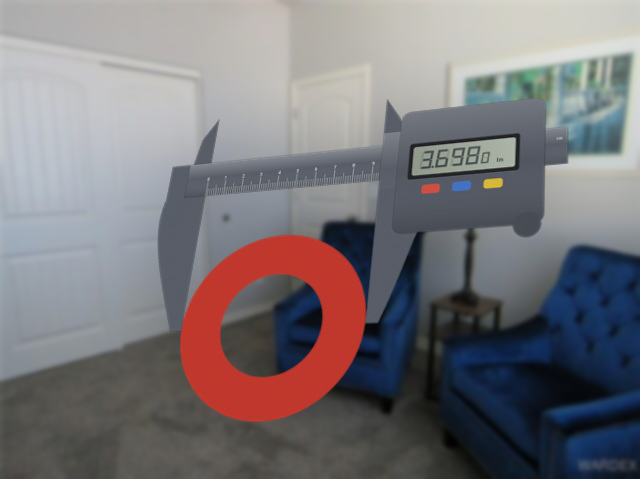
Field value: 3.6980 in
